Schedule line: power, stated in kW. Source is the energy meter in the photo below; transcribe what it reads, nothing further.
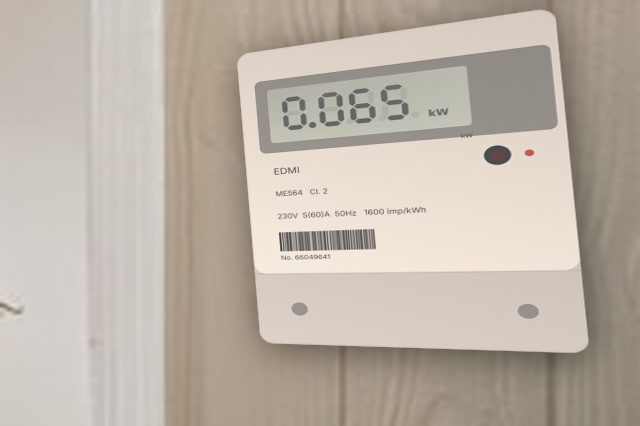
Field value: 0.065 kW
